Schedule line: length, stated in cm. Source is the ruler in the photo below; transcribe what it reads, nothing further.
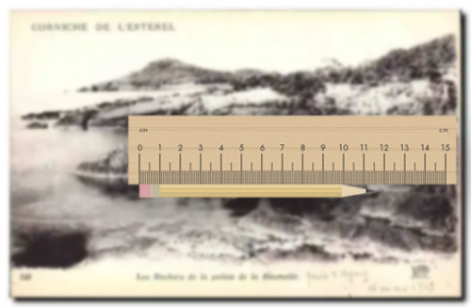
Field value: 11.5 cm
